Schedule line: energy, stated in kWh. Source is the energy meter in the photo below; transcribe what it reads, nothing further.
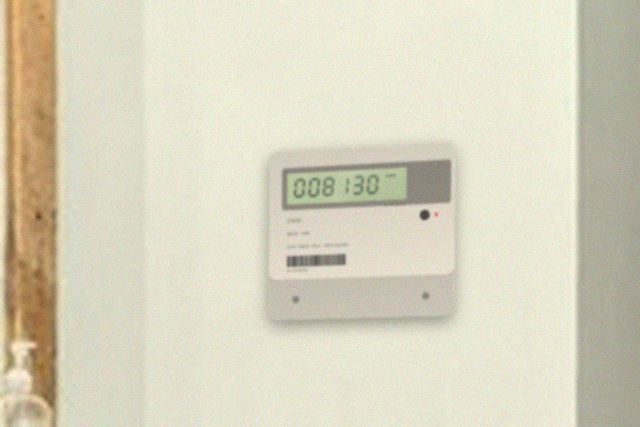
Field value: 8130 kWh
